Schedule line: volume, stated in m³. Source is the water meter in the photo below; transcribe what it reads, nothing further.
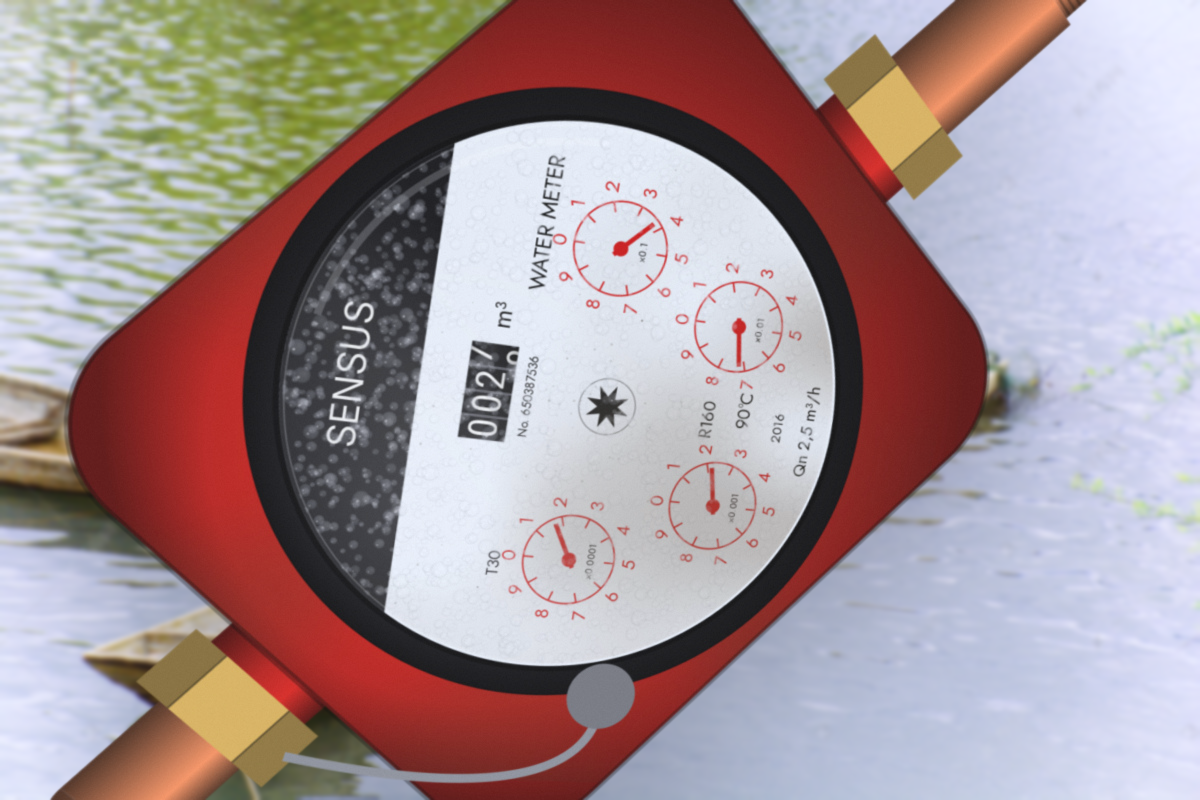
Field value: 27.3721 m³
